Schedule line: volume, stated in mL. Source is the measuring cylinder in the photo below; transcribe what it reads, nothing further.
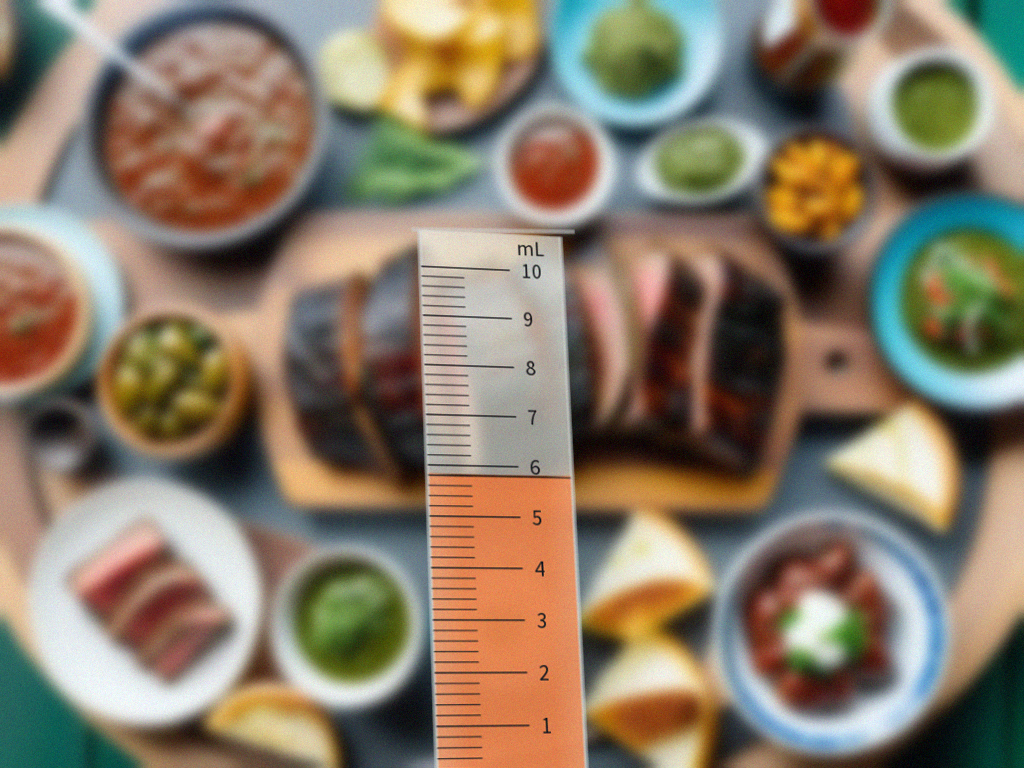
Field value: 5.8 mL
